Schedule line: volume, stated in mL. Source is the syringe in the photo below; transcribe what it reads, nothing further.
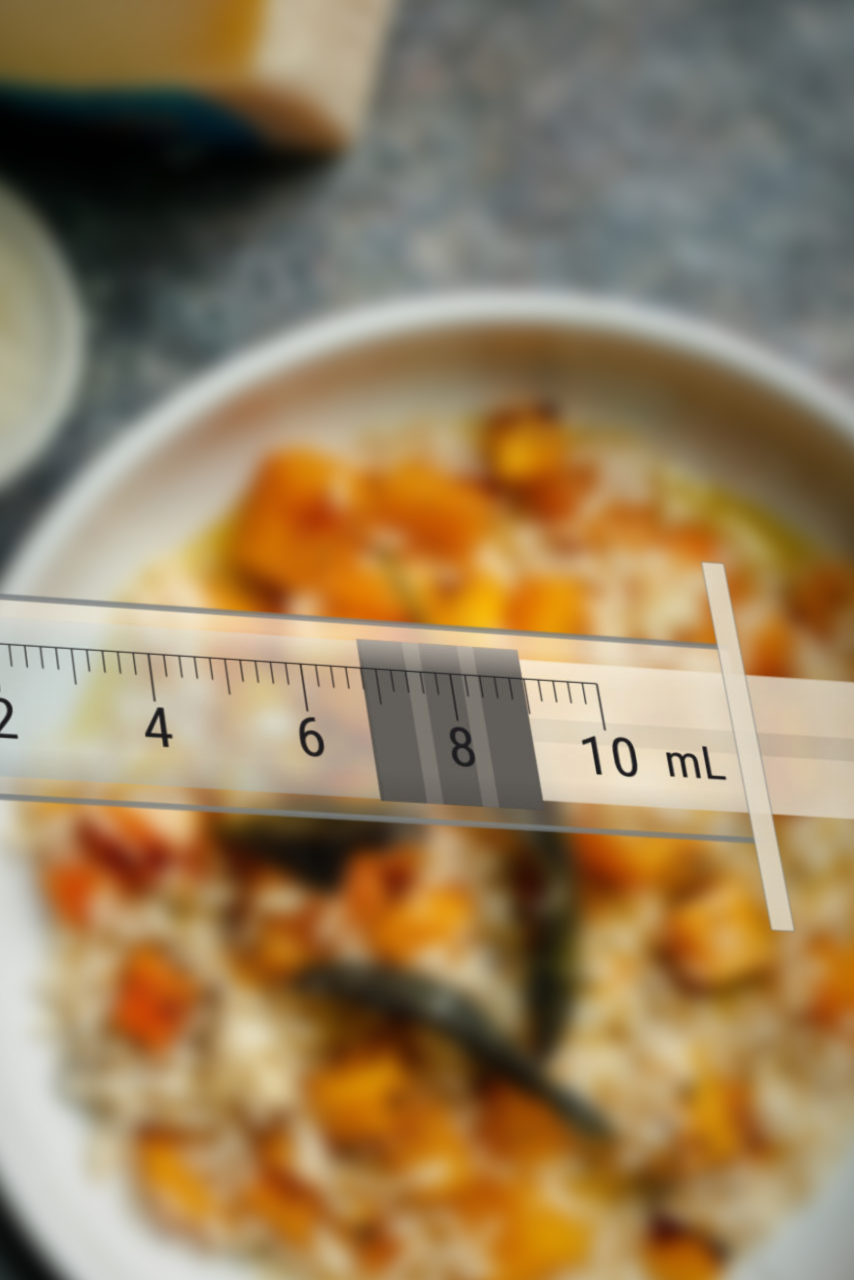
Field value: 6.8 mL
